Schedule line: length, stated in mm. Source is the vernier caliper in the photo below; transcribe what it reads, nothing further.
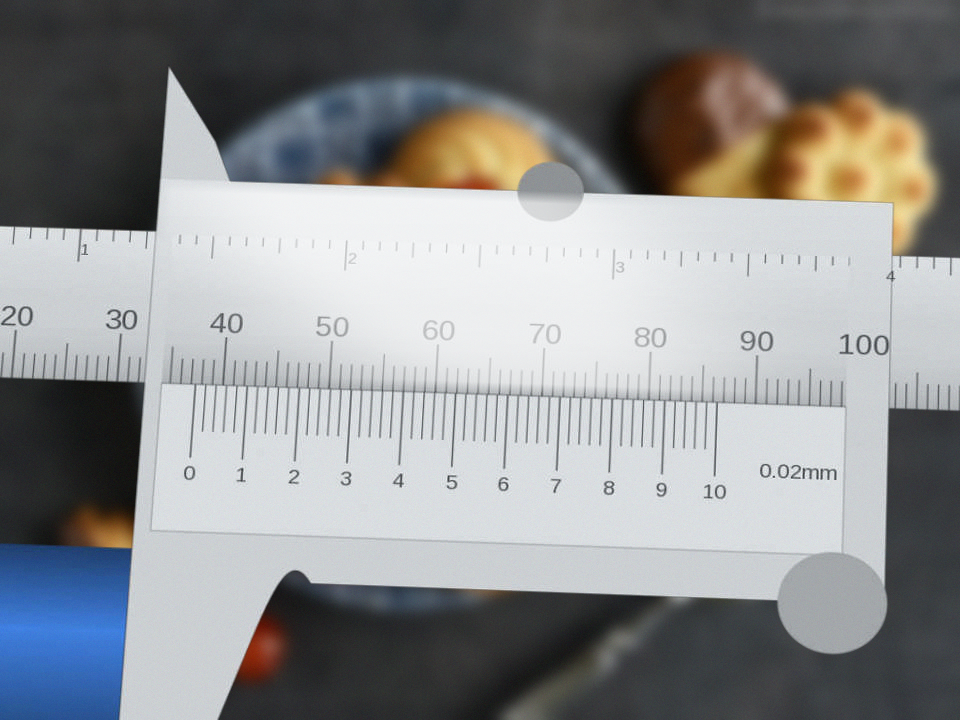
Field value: 37.4 mm
